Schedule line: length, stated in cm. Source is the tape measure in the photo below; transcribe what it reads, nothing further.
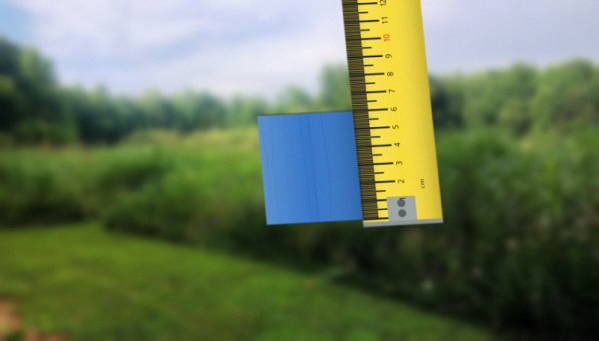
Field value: 6 cm
